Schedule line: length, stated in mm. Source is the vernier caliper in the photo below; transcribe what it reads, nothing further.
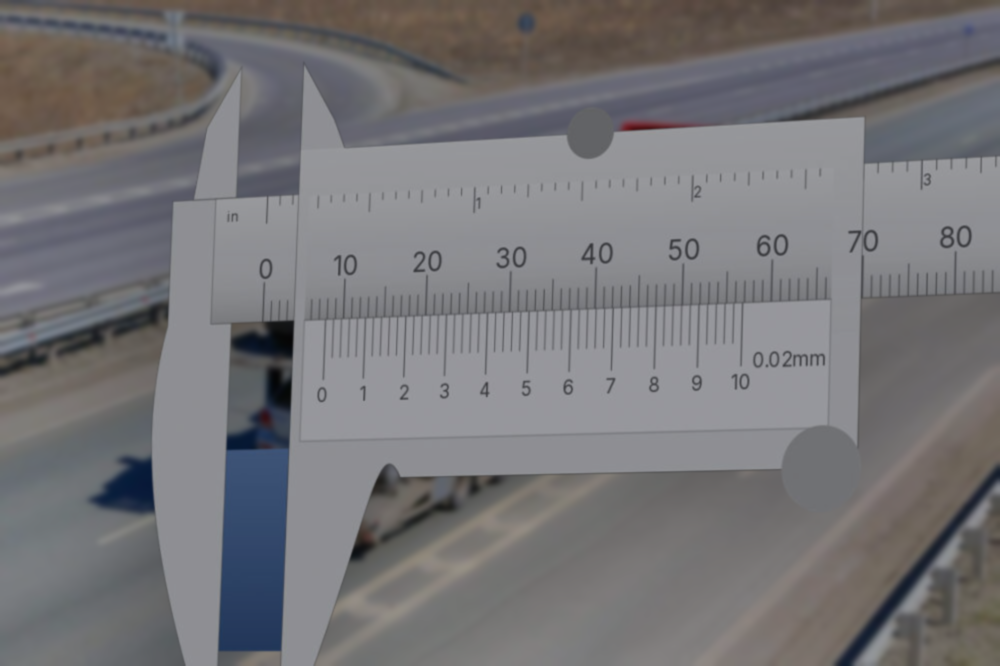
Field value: 7.8 mm
